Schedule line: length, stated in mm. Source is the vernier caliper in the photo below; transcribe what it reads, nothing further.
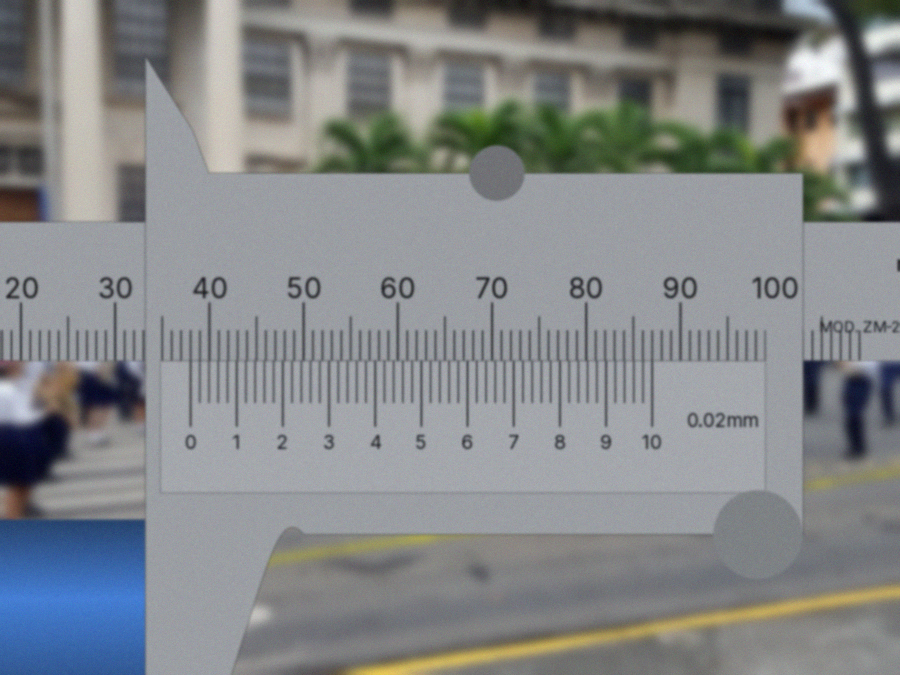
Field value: 38.0 mm
